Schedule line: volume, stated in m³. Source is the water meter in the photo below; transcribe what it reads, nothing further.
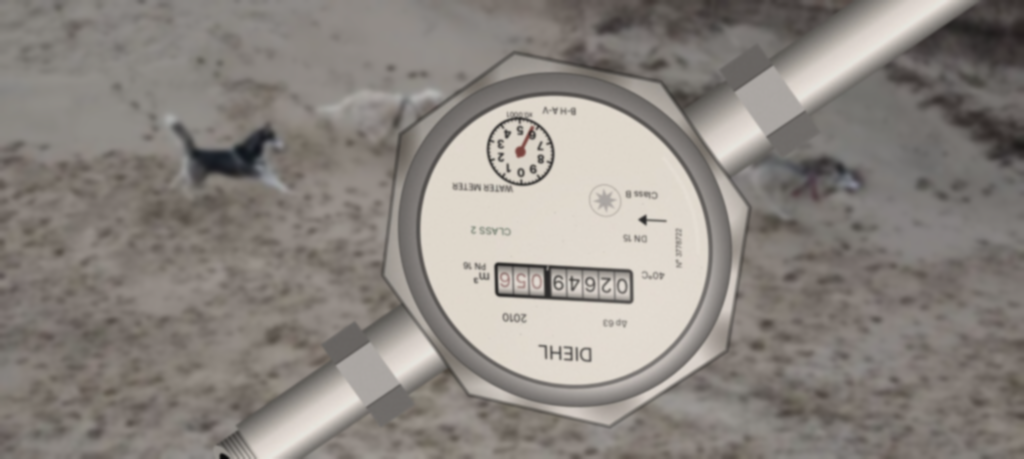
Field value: 2649.0565 m³
